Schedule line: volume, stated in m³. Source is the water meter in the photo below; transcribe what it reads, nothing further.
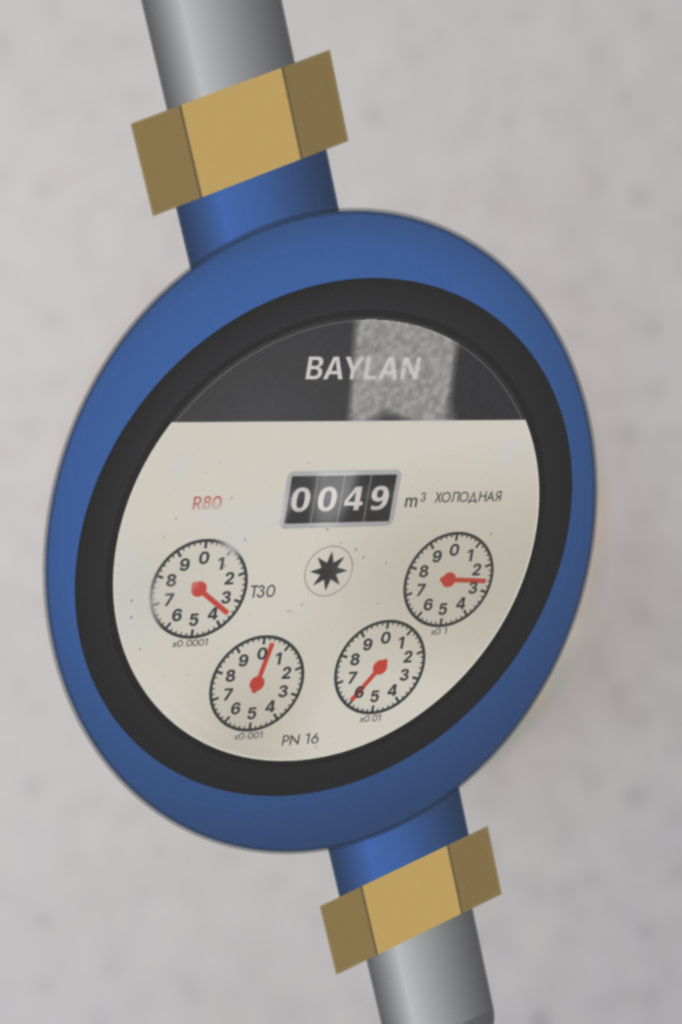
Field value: 49.2603 m³
